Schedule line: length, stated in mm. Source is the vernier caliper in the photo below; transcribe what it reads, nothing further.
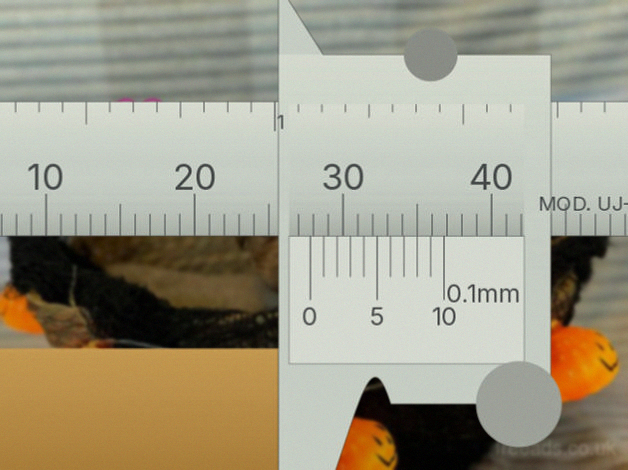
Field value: 27.8 mm
